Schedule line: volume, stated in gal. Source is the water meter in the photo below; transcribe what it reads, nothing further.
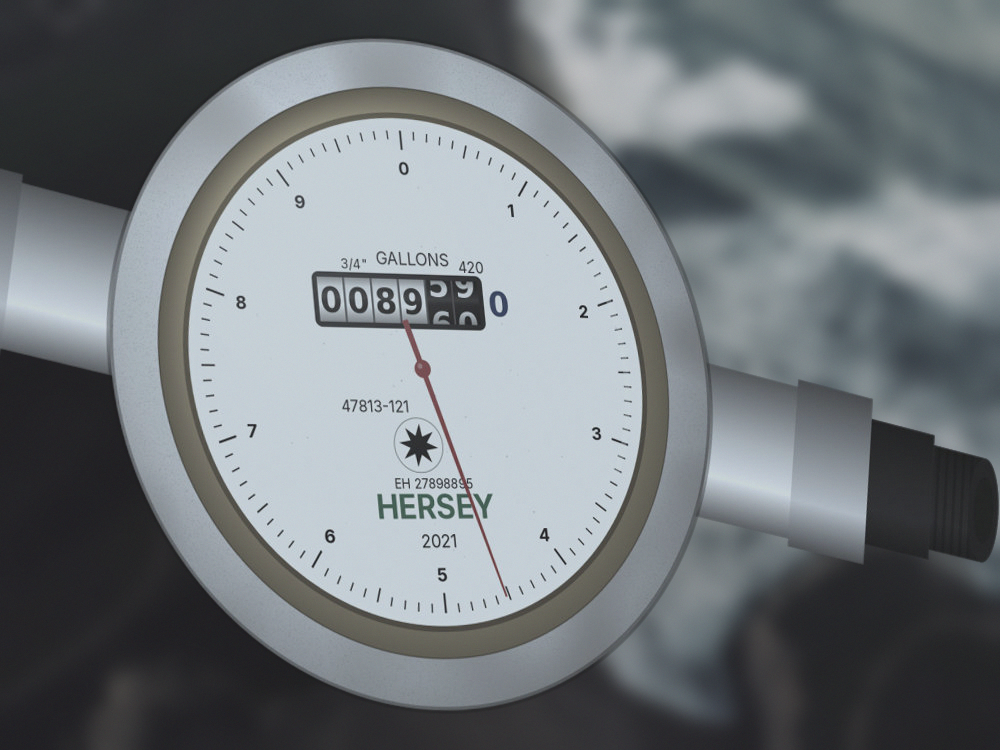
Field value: 89594.5 gal
